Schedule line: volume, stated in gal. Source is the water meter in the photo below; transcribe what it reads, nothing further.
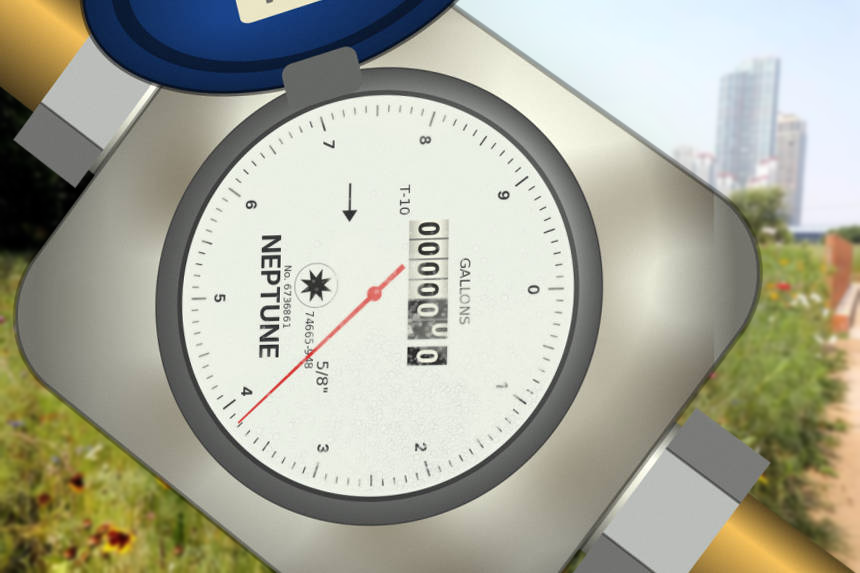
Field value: 3.8 gal
